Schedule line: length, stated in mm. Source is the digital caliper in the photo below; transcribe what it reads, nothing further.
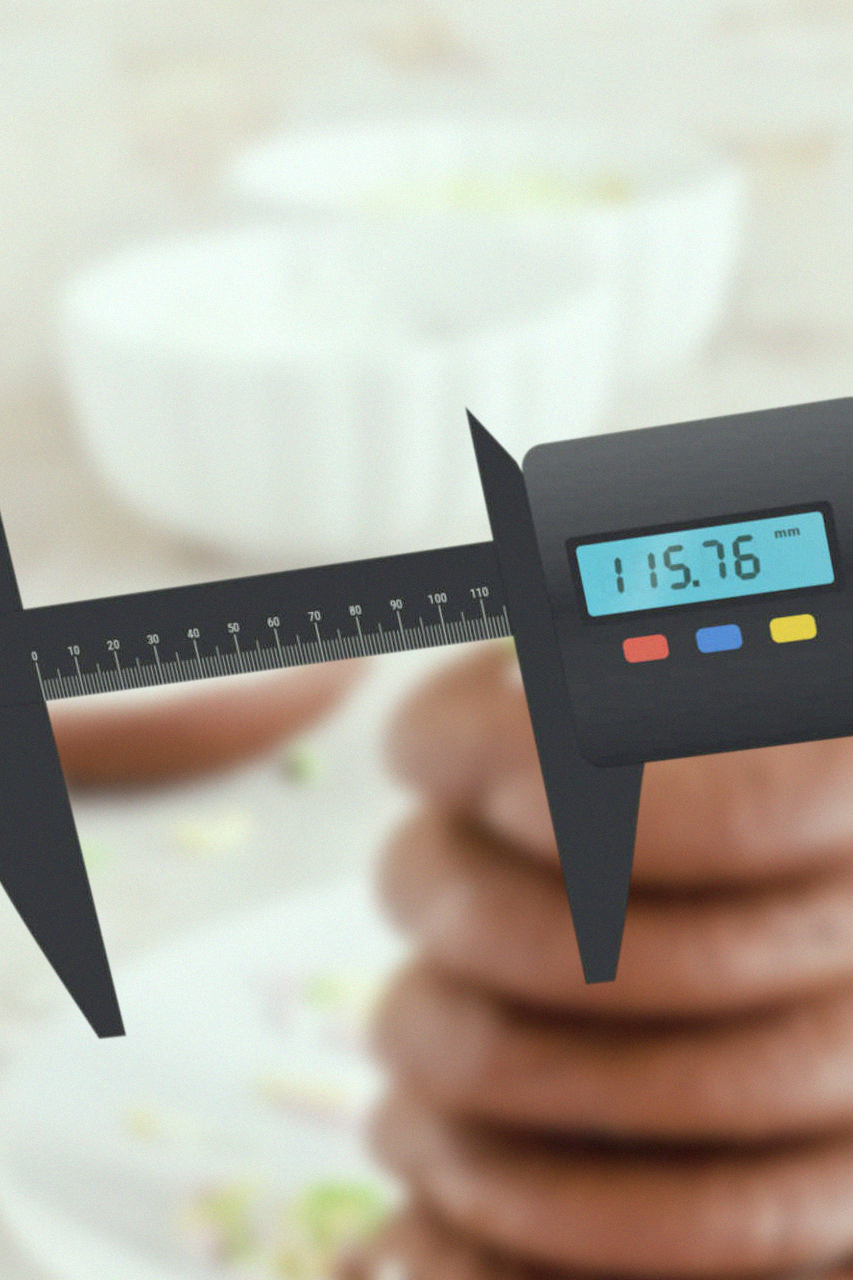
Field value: 115.76 mm
